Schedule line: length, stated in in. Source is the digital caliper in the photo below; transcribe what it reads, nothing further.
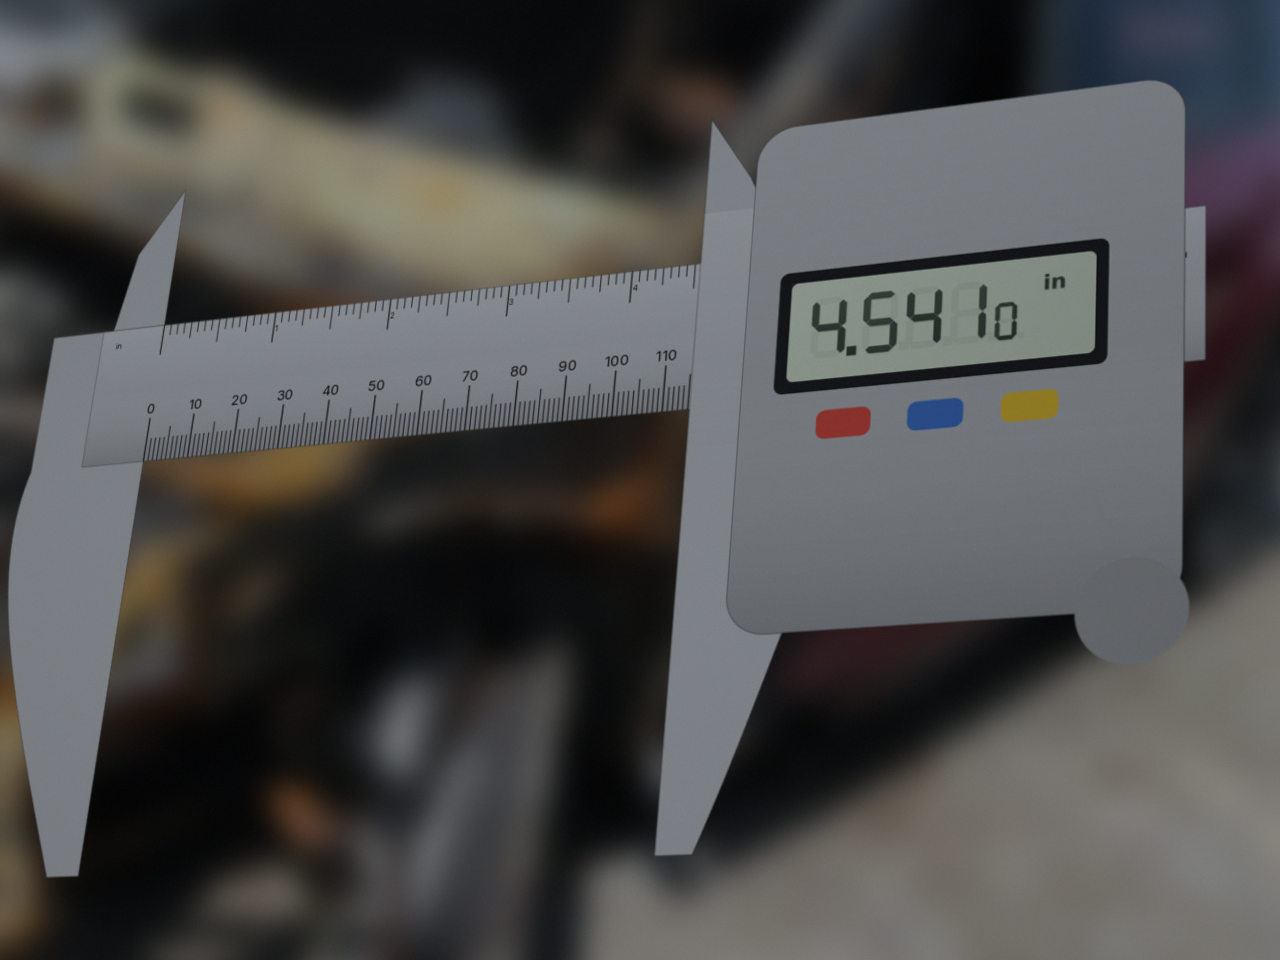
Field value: 4.5410 in
